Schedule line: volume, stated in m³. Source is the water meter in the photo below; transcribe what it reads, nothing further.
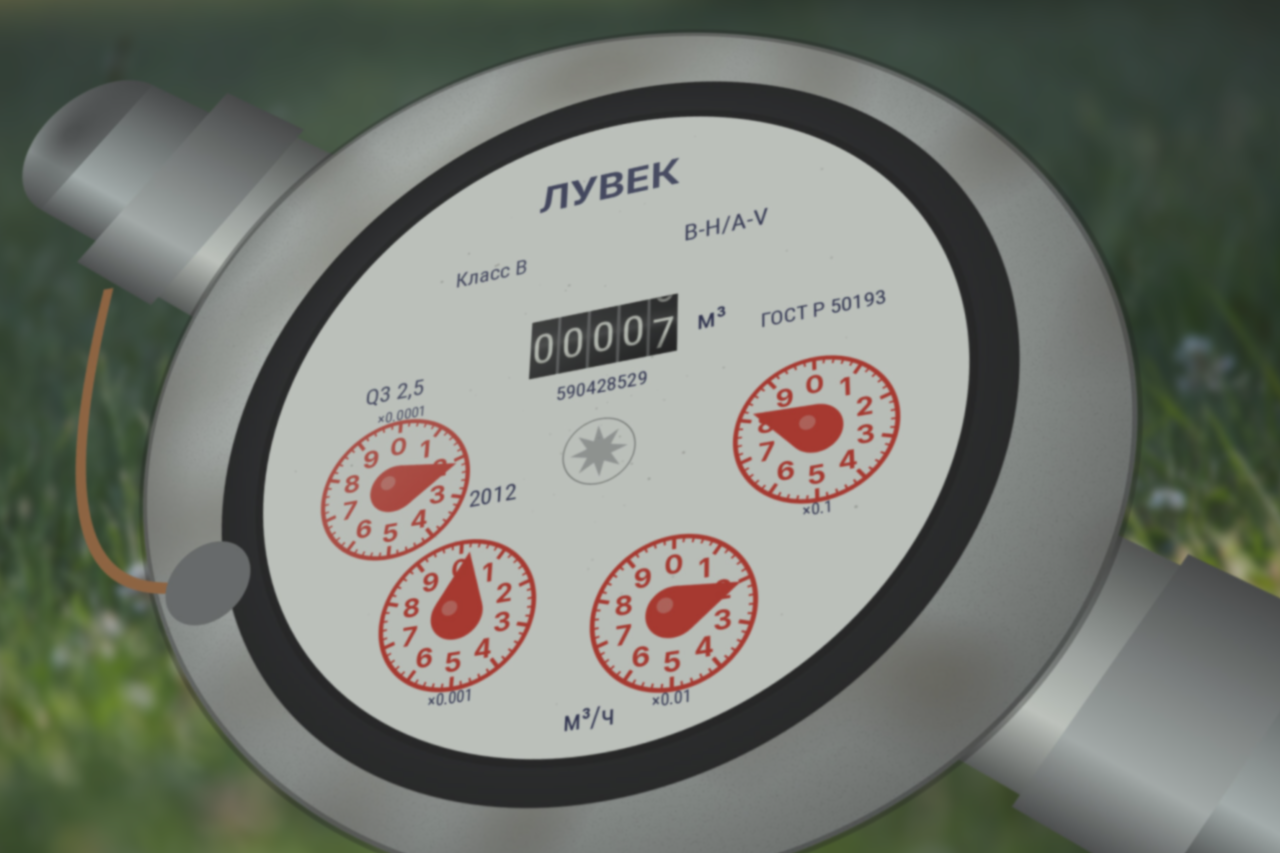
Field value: 6.8202 m³
